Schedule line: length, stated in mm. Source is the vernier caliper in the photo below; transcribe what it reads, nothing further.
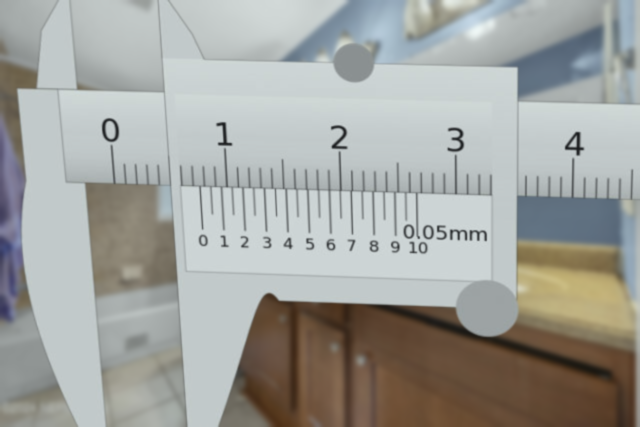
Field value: 7.6 mm
